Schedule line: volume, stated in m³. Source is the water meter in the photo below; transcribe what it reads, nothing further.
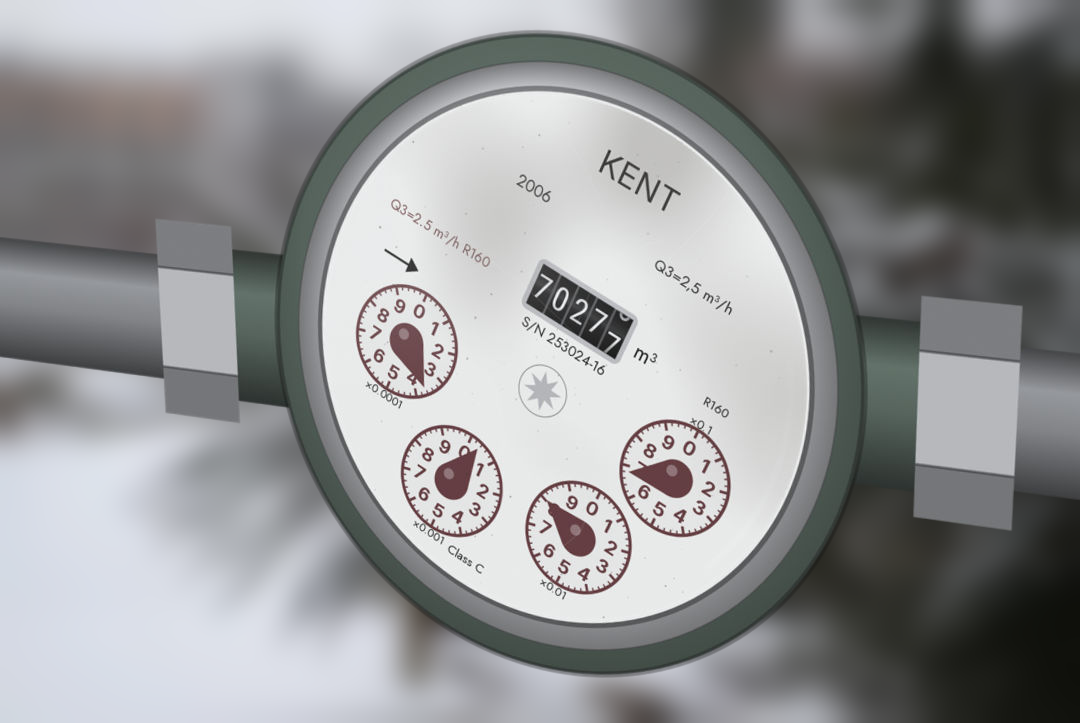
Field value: 70276.6803 m³
